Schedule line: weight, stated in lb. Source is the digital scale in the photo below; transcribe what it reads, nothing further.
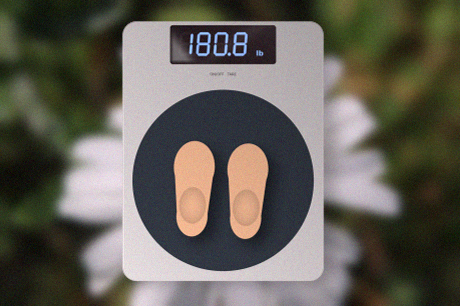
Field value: 180.8 lb
